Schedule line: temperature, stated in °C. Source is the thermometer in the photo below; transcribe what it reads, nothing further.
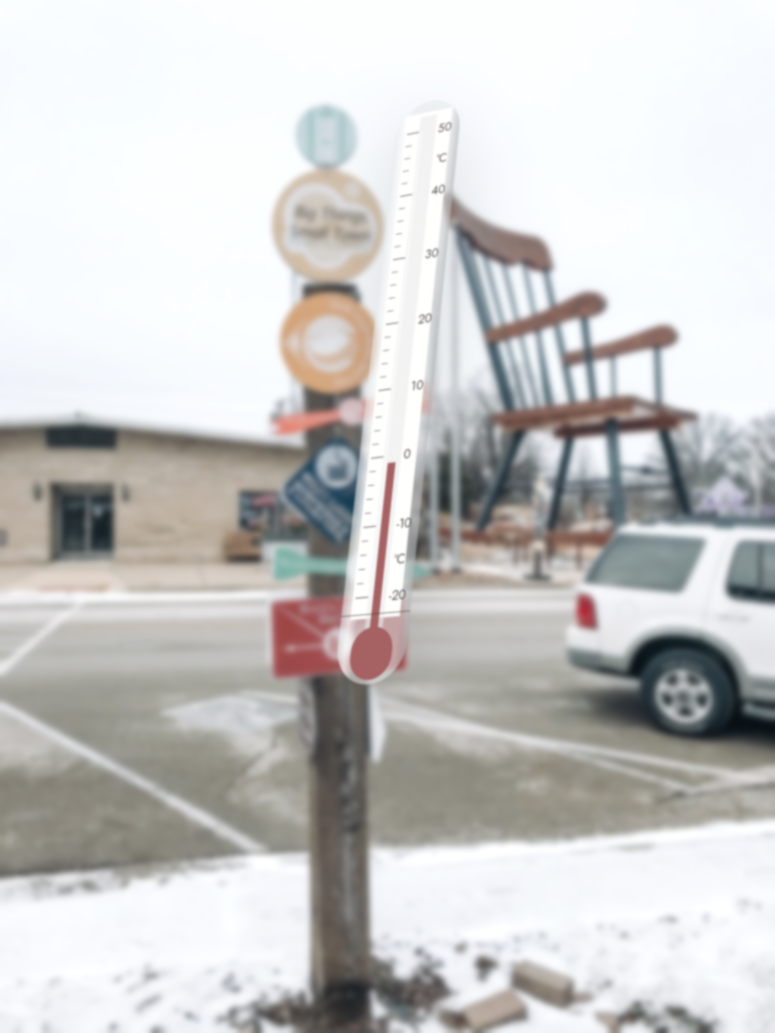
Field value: -1 °C
